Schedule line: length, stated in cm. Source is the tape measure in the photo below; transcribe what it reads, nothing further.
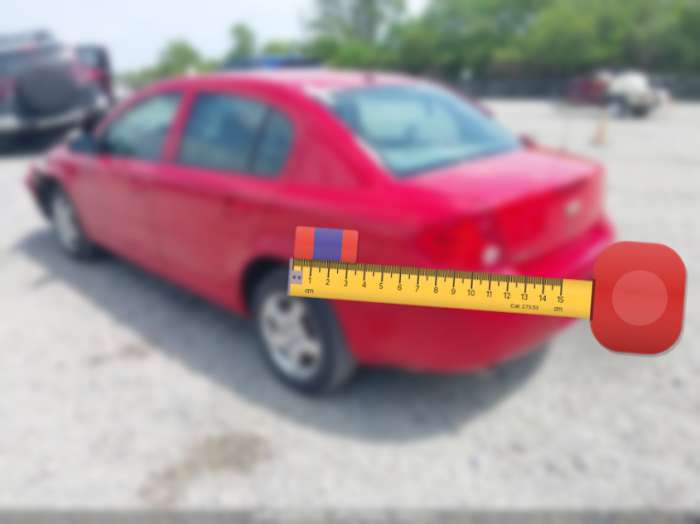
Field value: 3.5 cm
